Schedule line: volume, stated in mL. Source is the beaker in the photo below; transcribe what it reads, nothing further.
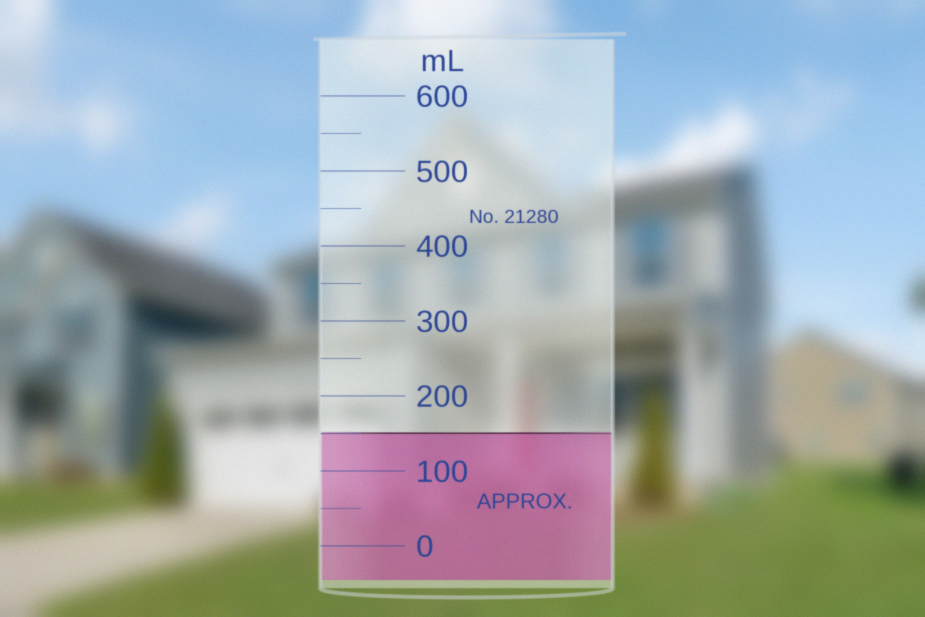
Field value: 150 mL
